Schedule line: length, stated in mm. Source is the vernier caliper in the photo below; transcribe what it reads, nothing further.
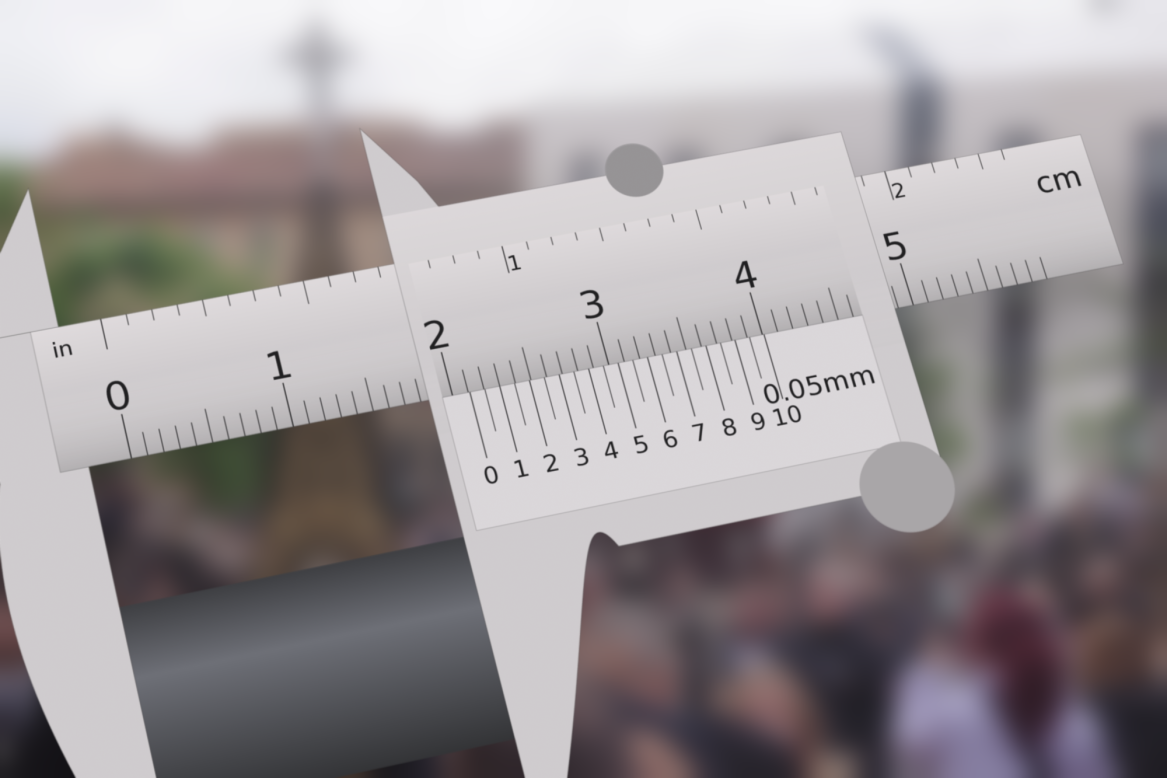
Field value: 21.1 mm
